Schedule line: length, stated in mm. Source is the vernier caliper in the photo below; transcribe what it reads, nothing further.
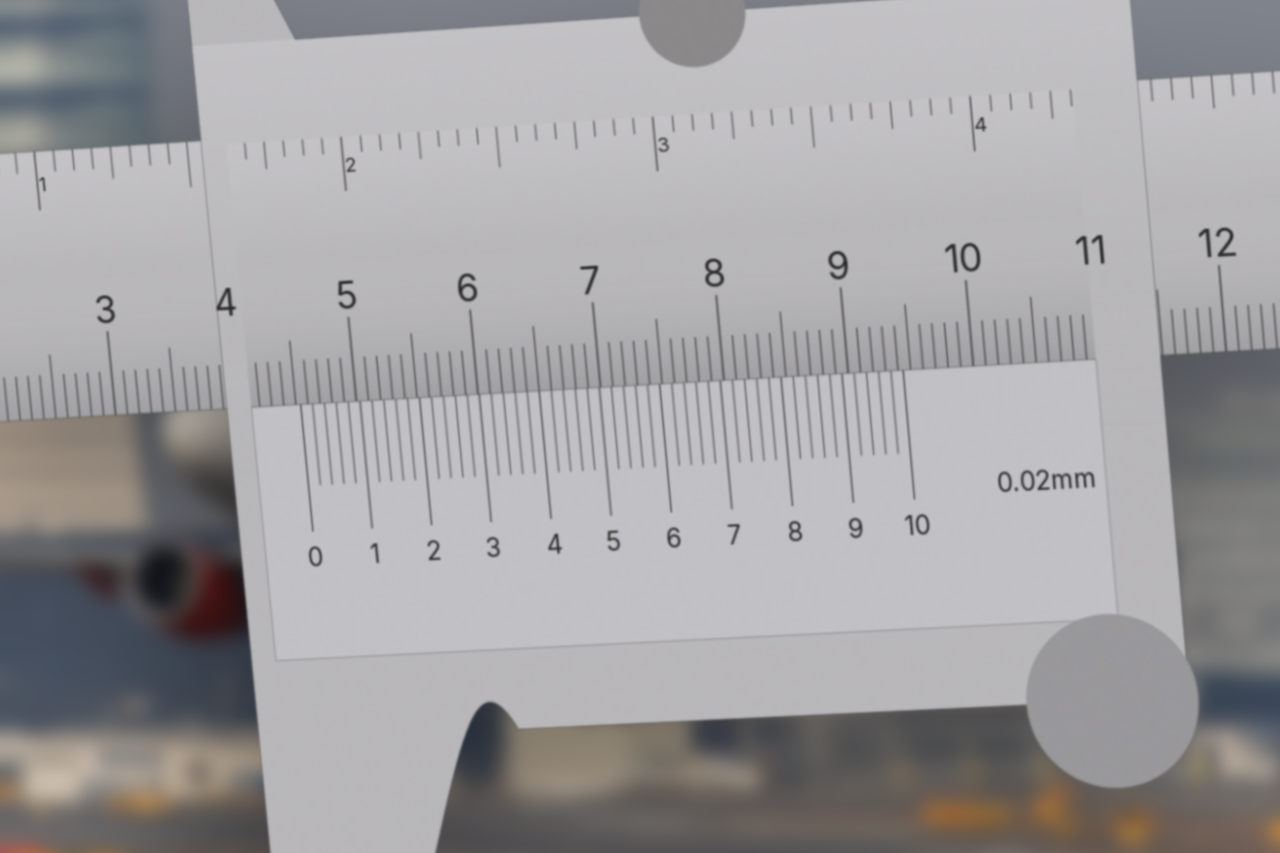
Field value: 45.4 mm
